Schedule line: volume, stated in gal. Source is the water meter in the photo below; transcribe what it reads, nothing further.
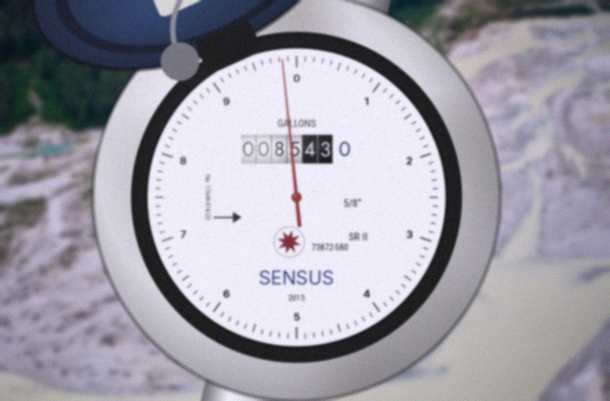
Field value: 85429.8 gal
